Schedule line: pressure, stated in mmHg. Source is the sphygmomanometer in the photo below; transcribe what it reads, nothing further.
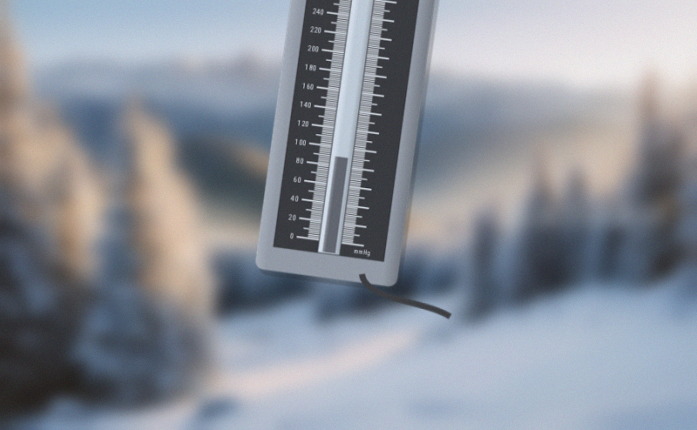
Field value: 90 mmHg
